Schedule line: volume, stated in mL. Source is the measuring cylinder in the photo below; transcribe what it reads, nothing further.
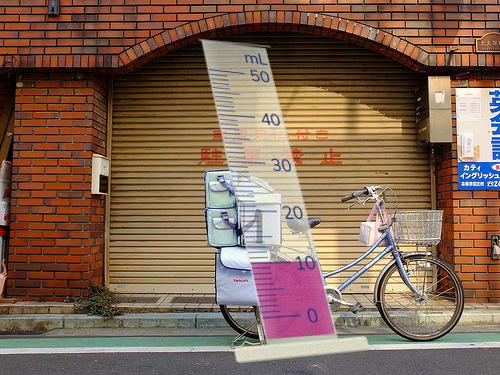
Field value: 10 mL
